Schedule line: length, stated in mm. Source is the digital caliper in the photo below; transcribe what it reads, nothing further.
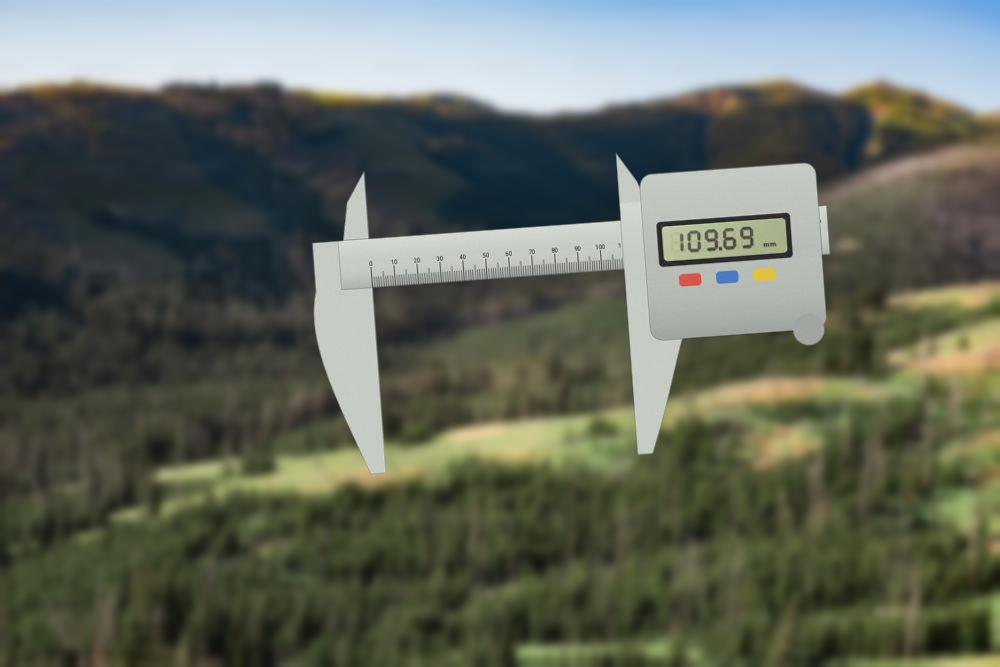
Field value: 109.69 mm
